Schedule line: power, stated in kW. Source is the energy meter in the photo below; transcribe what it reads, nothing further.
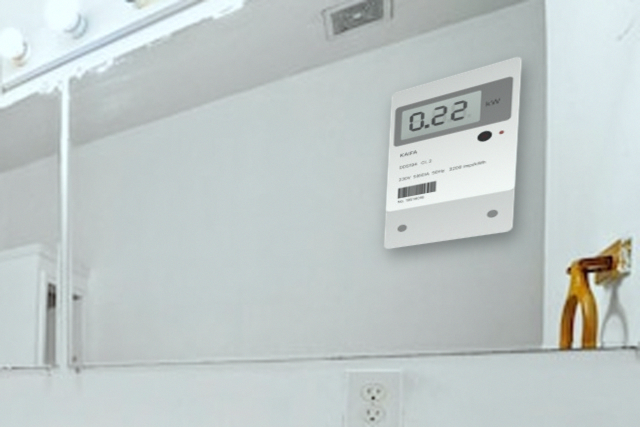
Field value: 0.22 kW
